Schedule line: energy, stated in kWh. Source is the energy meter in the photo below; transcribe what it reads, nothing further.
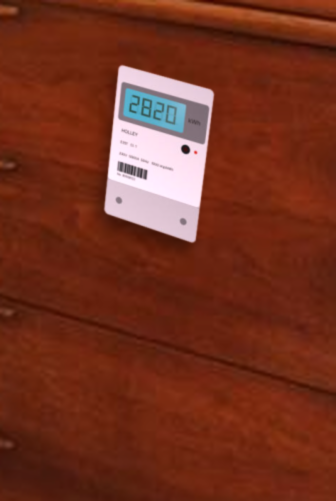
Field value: 2820 kWh
